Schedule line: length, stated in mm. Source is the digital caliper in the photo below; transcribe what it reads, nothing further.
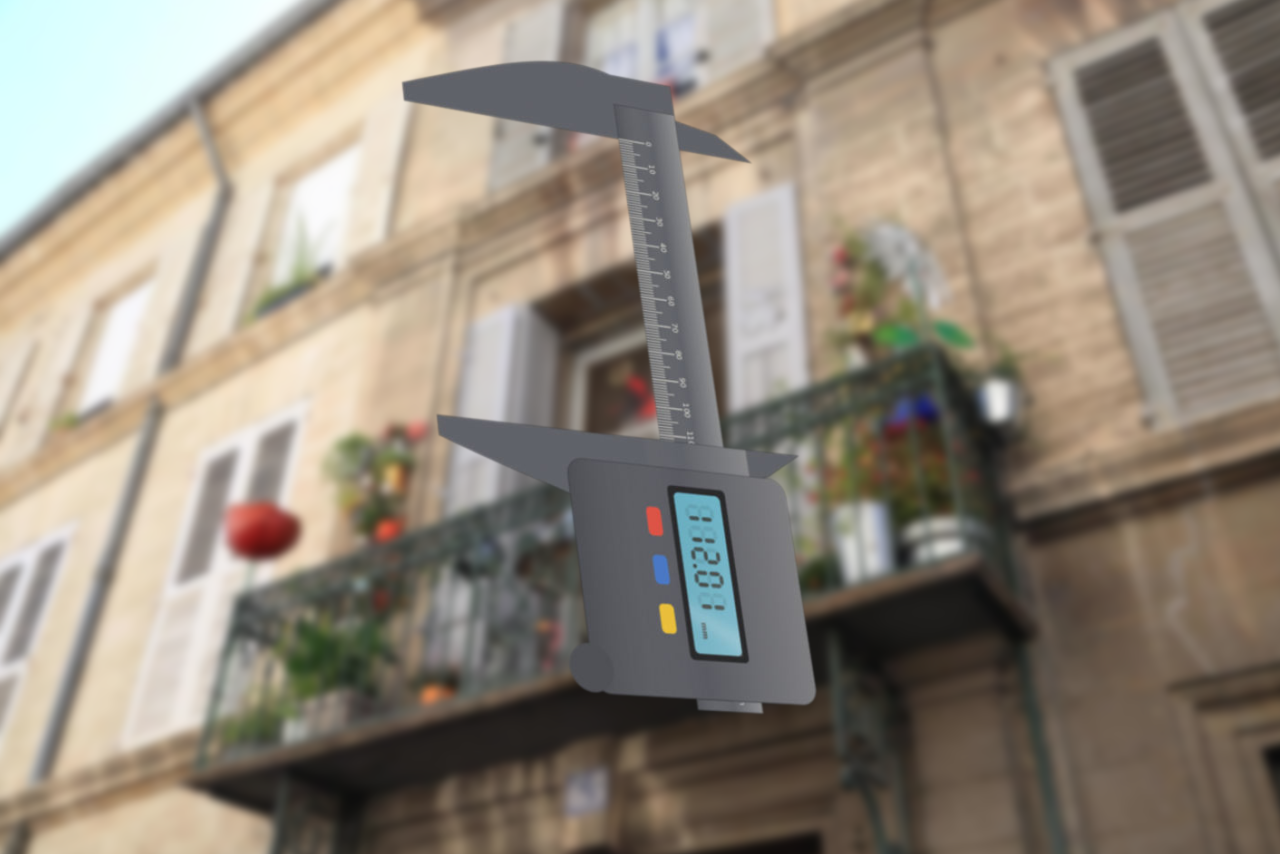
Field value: 112.01 mm
